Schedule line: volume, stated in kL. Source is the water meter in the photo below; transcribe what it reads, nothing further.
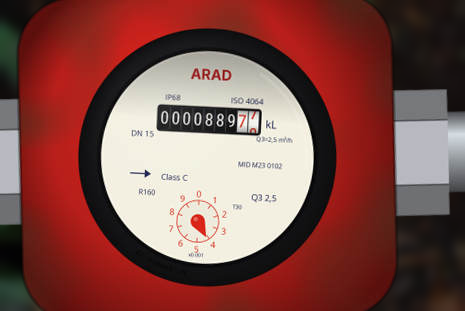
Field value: 889.774 kL
